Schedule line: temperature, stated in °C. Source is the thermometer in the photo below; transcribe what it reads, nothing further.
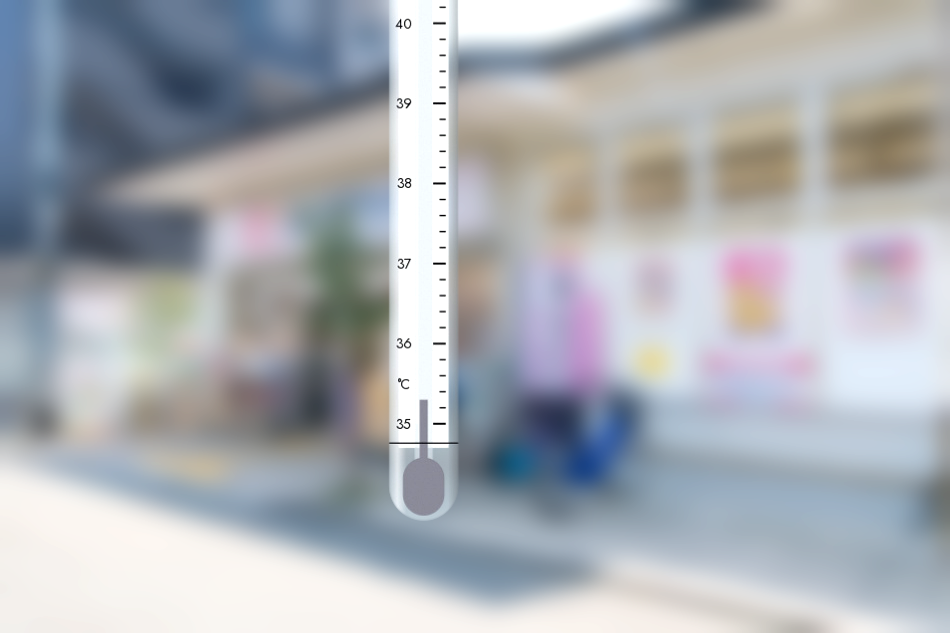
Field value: 35.3 °C
